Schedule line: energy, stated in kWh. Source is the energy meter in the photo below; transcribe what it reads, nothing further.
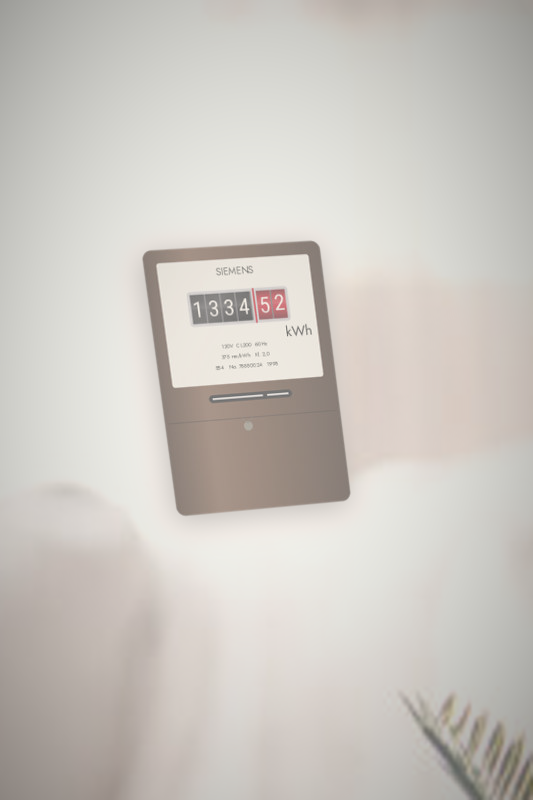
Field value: 1334.52 kWh
